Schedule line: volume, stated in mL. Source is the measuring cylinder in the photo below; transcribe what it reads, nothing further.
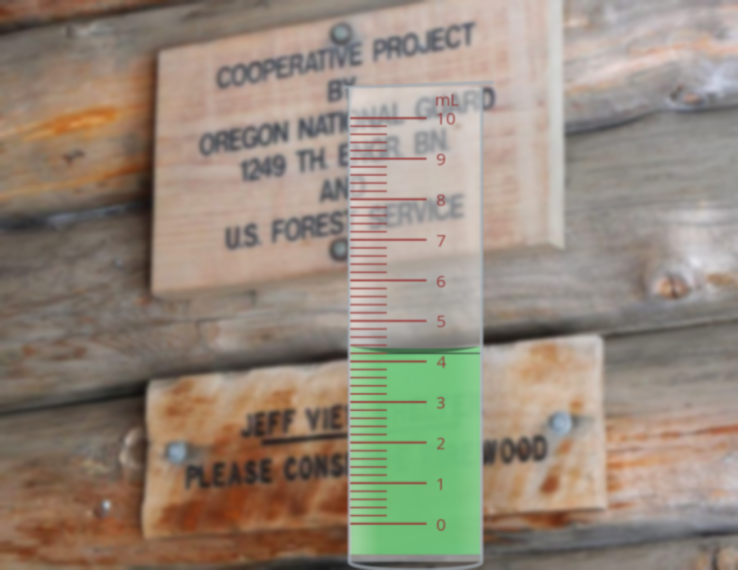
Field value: 4.2 mL
